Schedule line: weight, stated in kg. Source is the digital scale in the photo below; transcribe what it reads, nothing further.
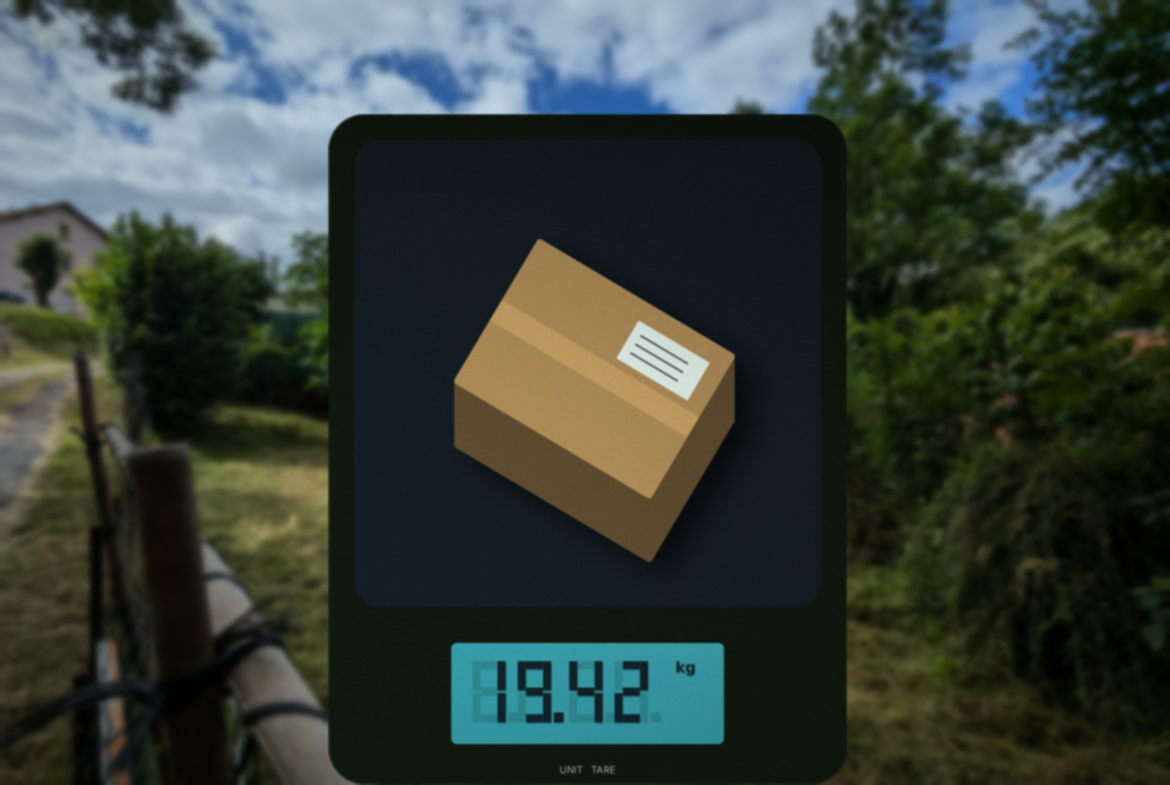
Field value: 19.42 kg
